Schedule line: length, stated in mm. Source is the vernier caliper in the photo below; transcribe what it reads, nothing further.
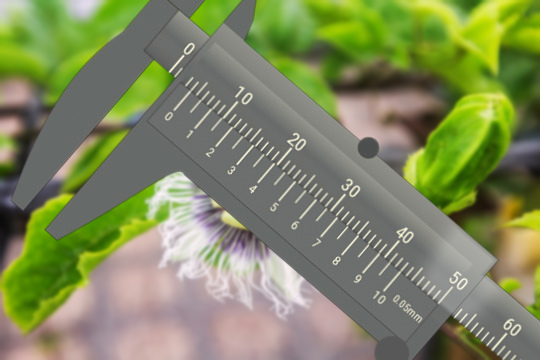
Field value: 4.0 mm
